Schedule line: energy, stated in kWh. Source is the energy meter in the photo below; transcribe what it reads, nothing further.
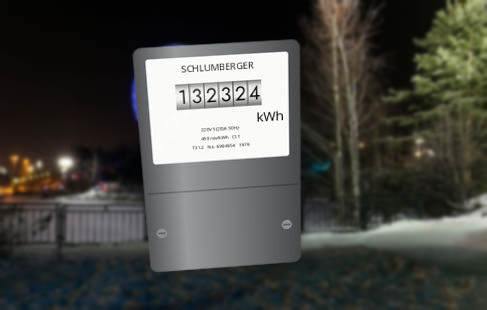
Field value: 132324 kWh
